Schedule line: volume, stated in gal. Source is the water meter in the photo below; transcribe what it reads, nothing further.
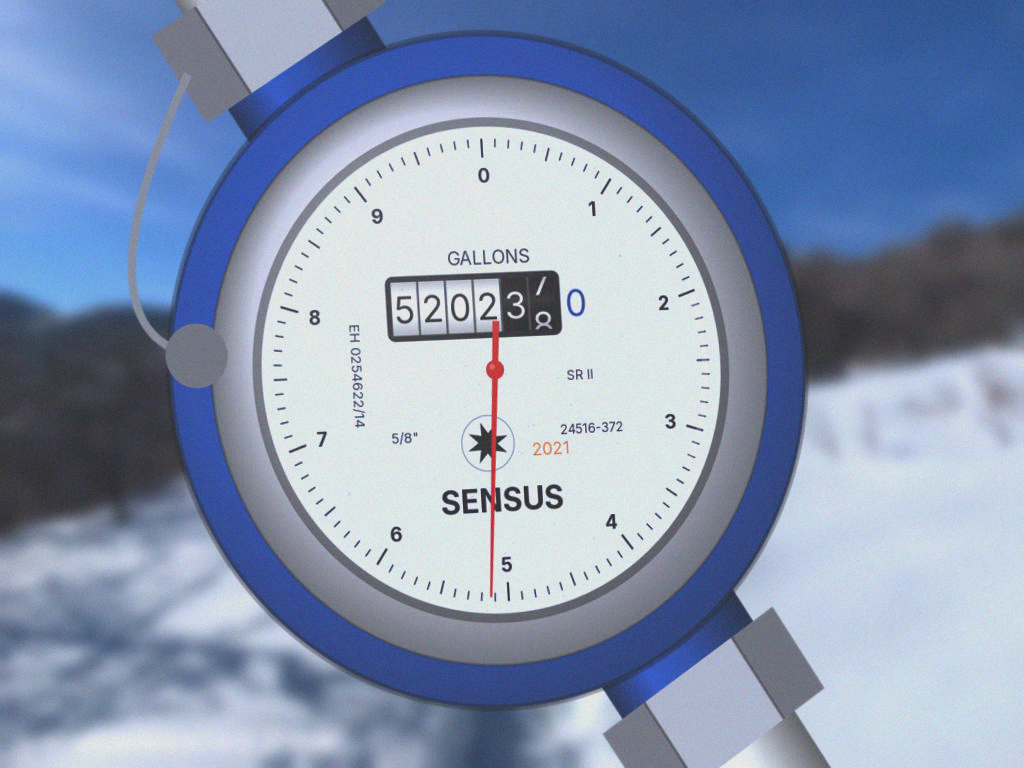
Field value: 5202375.1 gal
